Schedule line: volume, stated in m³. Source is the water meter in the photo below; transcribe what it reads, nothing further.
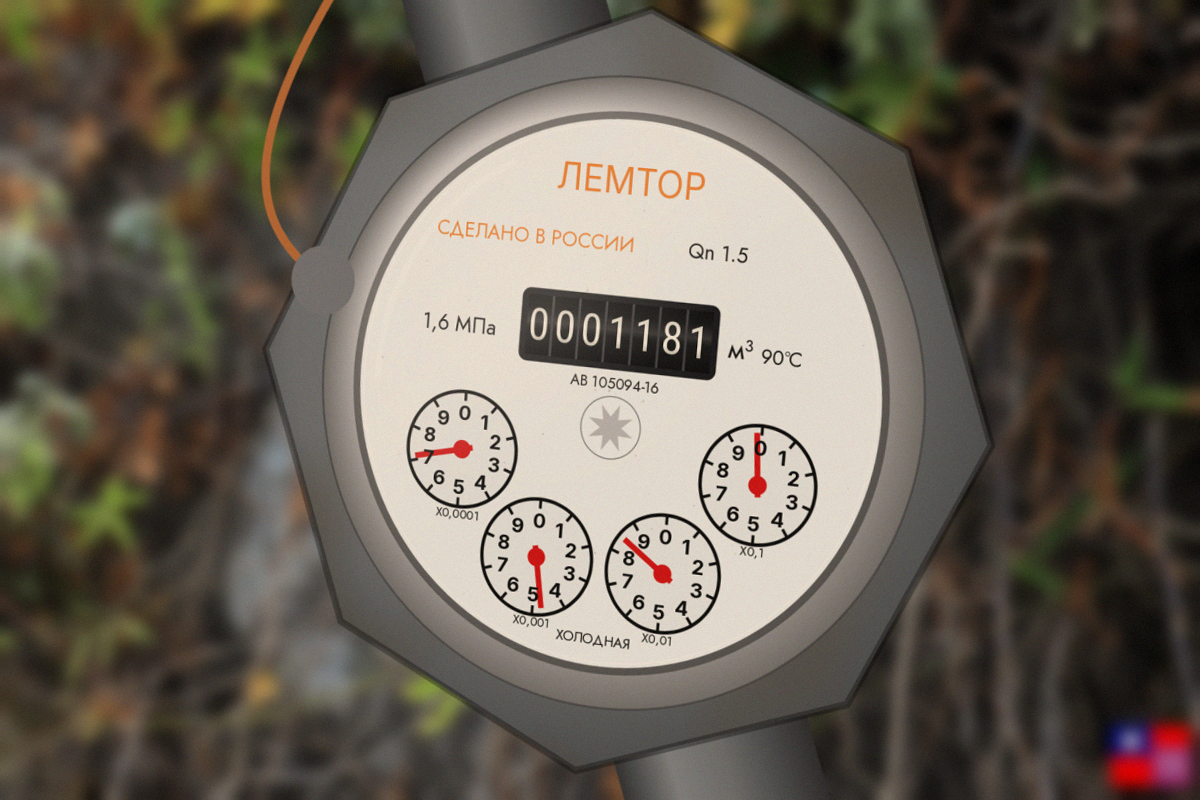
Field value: 1180.9847 m³
